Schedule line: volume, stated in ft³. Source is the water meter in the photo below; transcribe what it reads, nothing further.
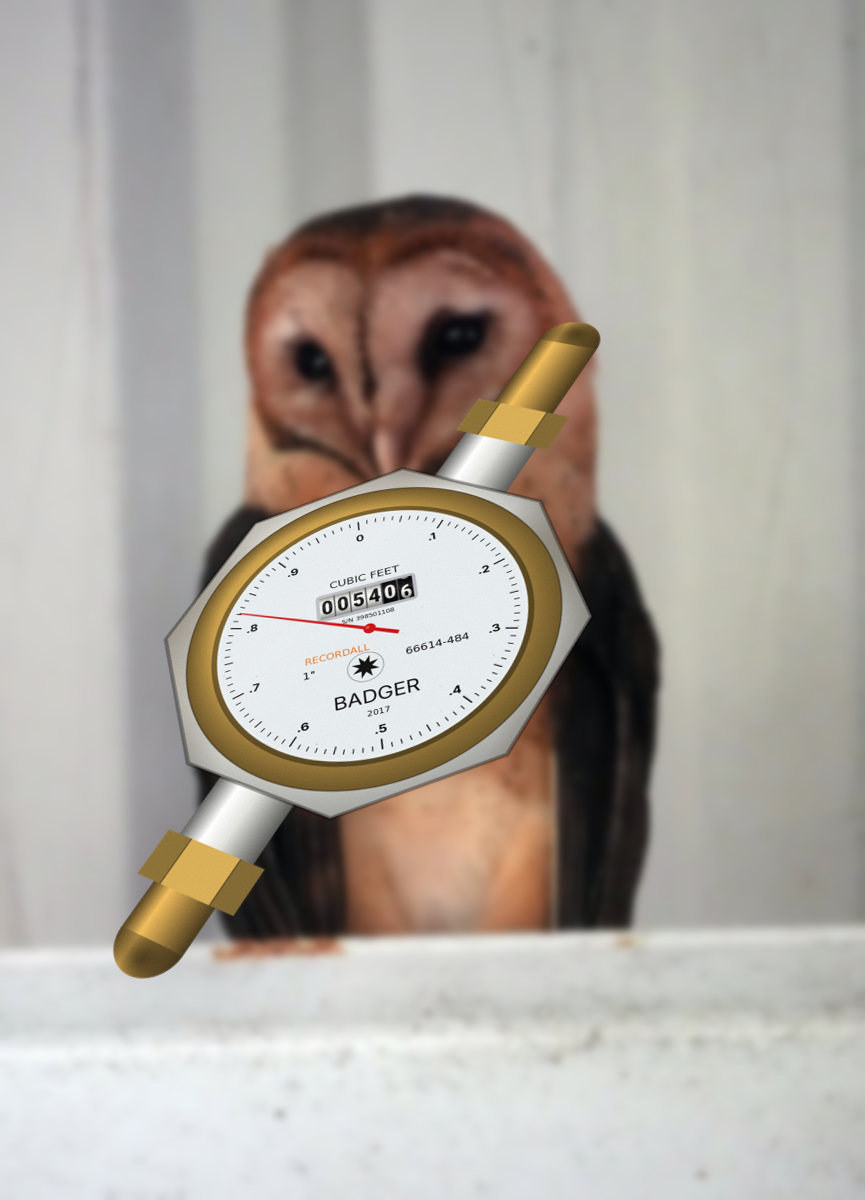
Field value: 5405.82 ft³
